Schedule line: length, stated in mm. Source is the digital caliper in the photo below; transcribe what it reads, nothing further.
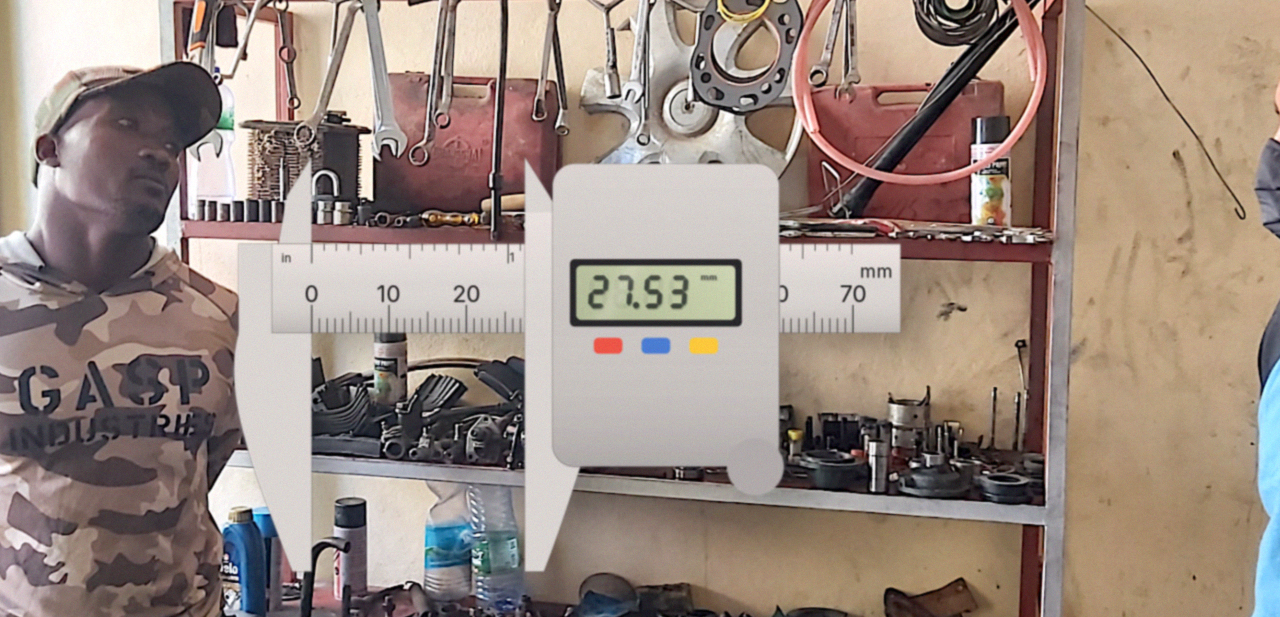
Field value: 27.53 mm
